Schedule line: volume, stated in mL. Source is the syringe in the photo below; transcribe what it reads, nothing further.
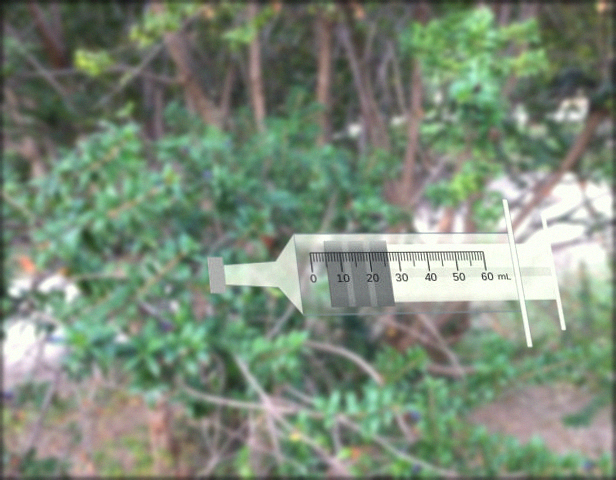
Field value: 5 mL
